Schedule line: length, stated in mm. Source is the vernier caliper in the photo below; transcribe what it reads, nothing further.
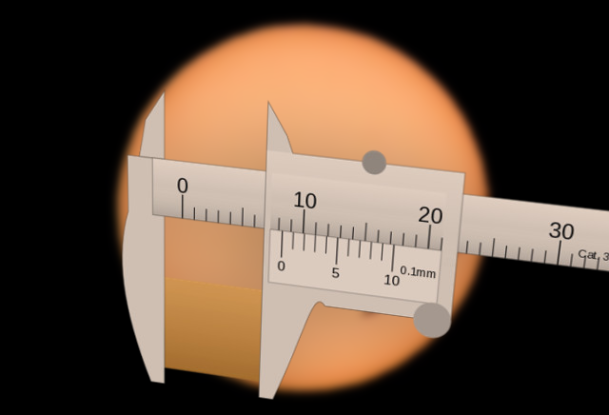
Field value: 8.3 mm
